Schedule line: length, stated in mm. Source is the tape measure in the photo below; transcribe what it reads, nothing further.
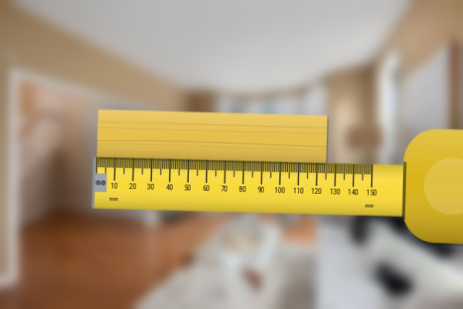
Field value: 125 mm
